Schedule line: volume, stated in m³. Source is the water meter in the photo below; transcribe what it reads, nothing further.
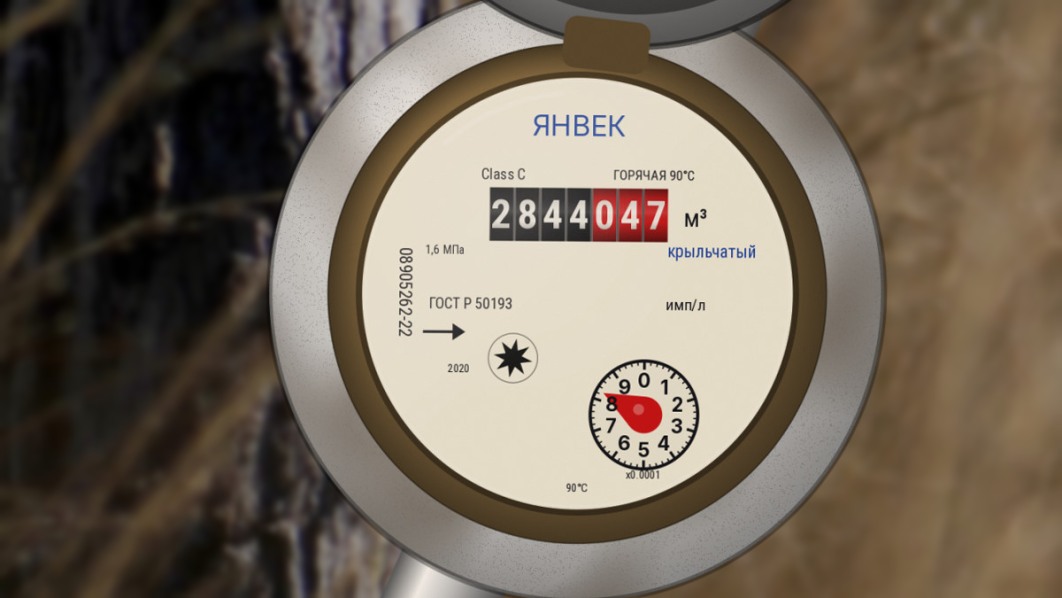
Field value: 2844.0478 m³
